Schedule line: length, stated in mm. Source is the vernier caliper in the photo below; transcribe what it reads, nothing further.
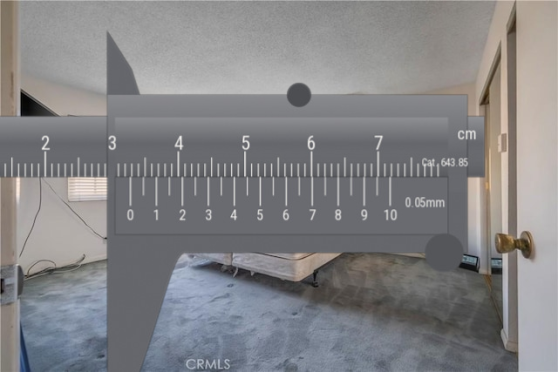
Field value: 32.8 mm
